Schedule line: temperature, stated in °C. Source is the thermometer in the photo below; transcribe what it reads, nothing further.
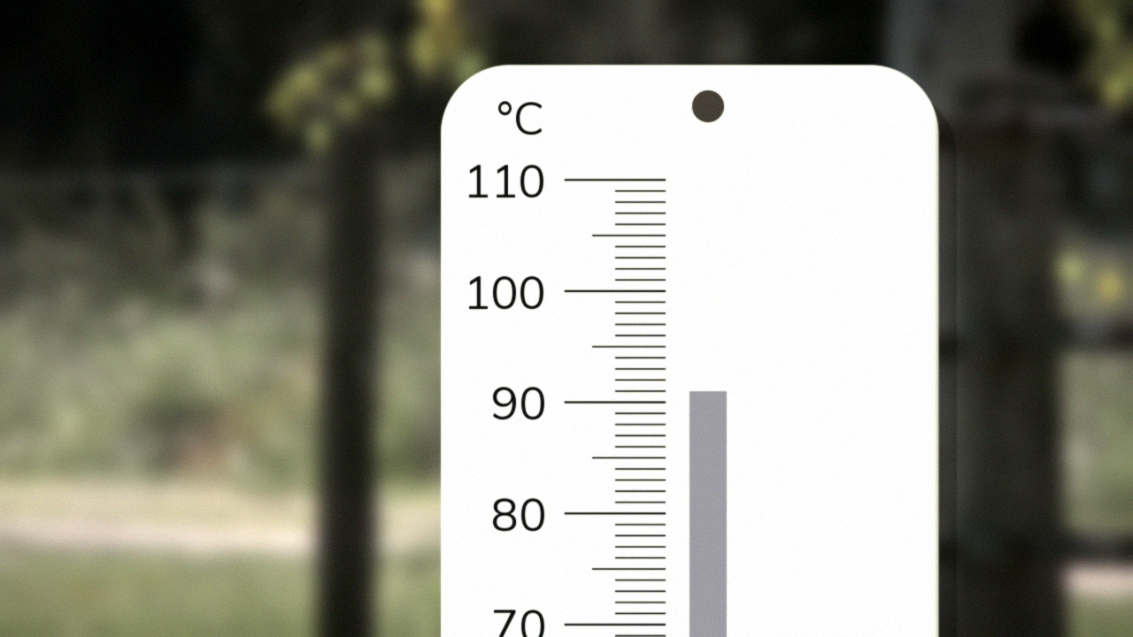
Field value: 91 °C
